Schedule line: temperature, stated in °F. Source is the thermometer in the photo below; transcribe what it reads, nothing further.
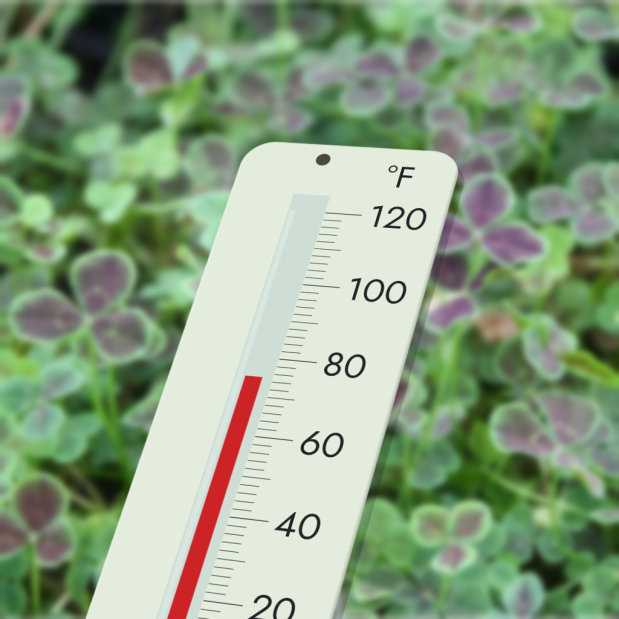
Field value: 75 °F
